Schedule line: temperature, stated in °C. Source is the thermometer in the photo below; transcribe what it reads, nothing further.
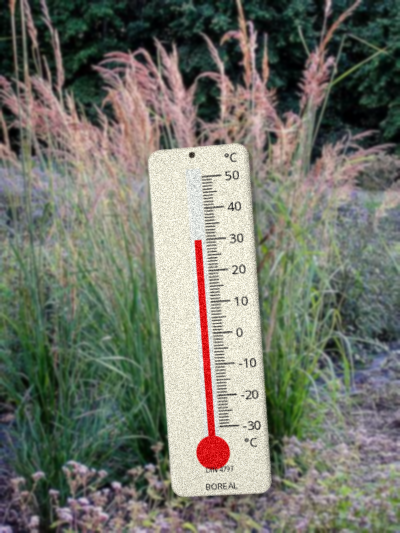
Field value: 30 °C
